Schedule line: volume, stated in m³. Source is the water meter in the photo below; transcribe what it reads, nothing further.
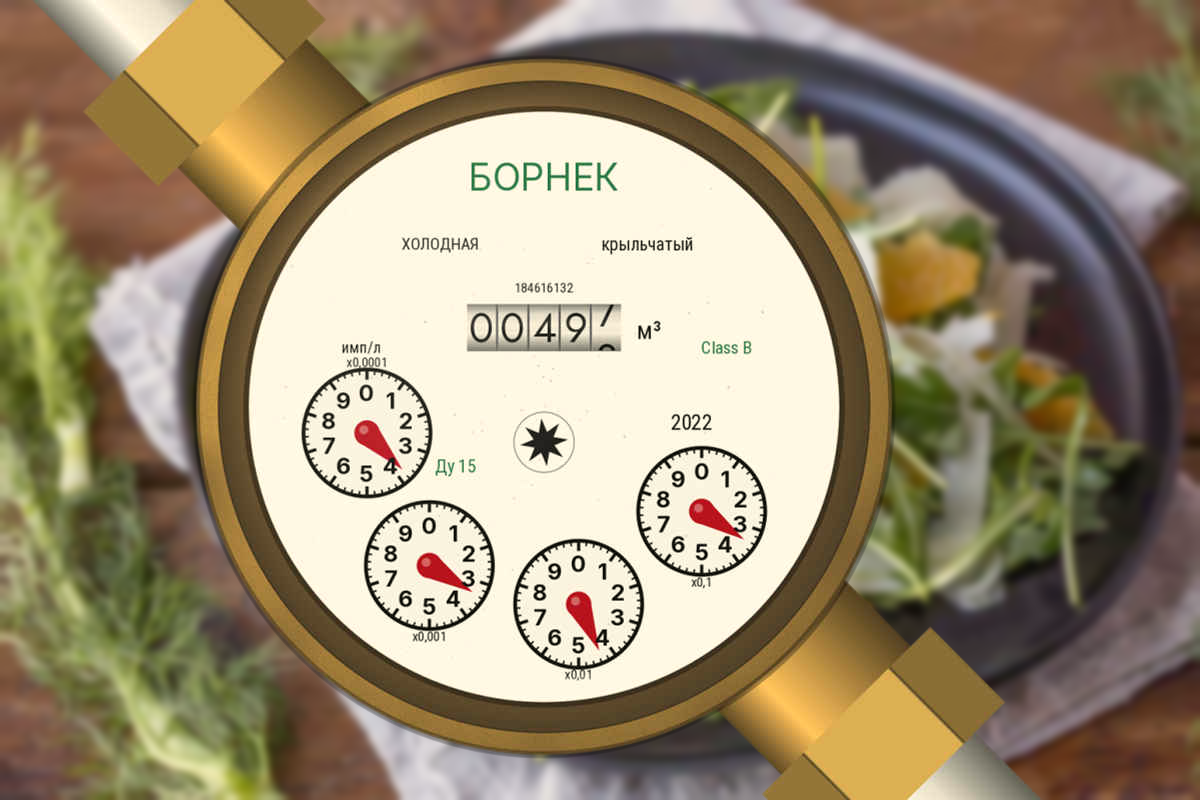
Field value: 497.3433 m³
